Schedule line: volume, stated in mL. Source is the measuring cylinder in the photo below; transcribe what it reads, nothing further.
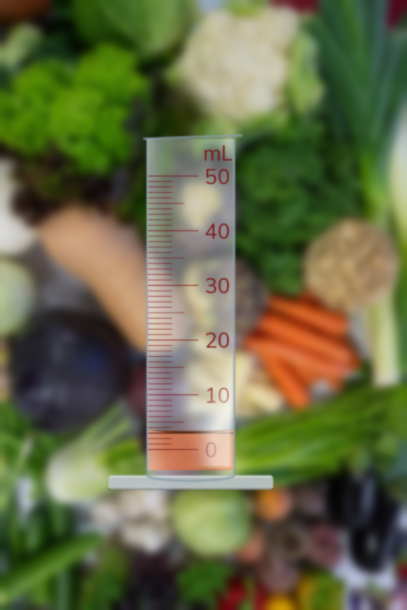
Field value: 3 mL
